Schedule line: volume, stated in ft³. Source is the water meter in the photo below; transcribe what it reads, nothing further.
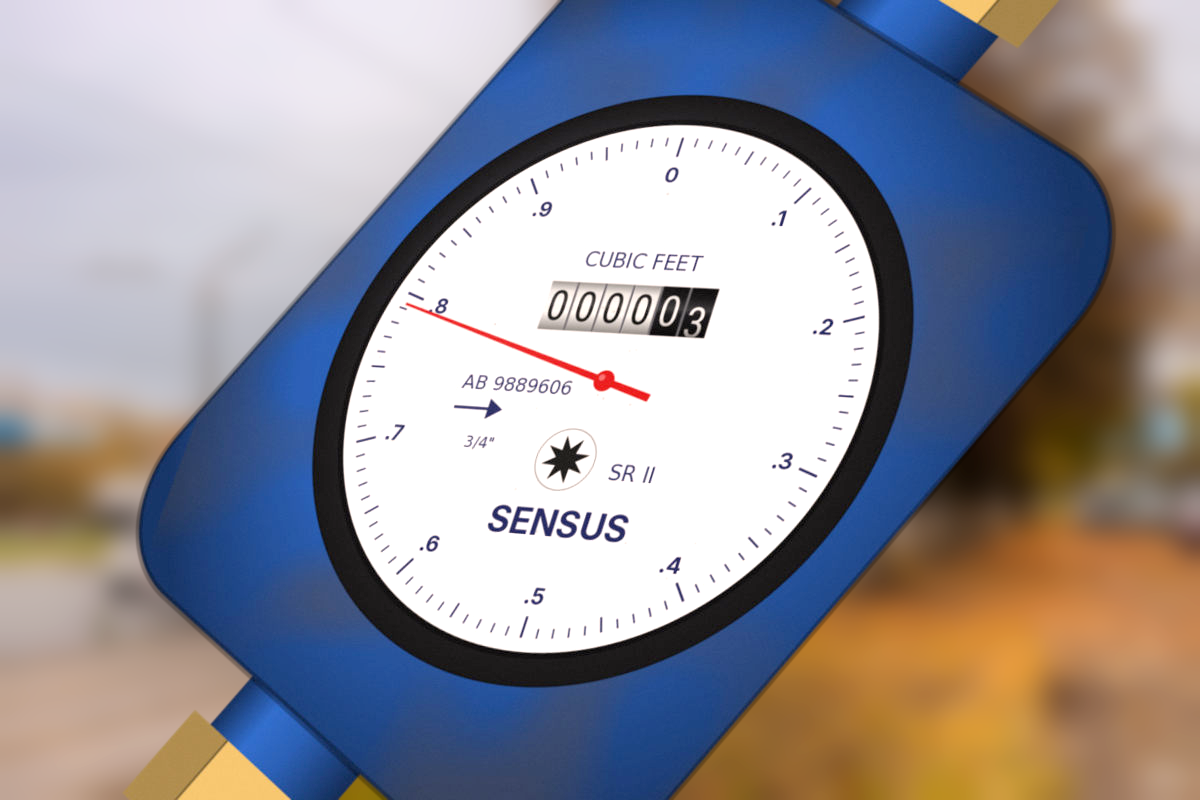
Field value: 2.79 ft³
